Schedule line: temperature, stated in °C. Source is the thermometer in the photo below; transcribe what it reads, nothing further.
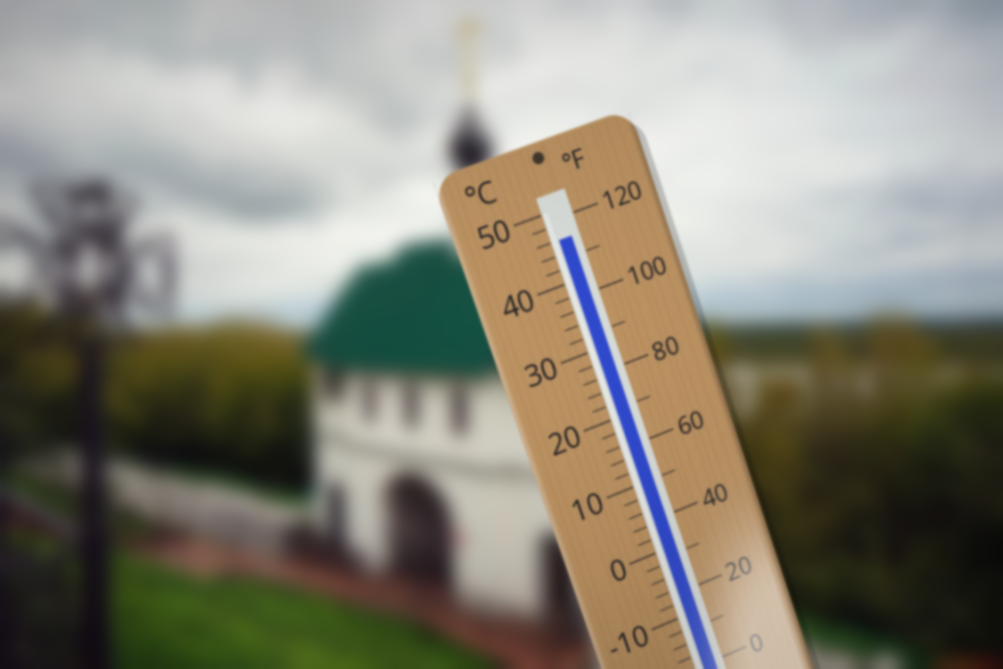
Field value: 46 °C
